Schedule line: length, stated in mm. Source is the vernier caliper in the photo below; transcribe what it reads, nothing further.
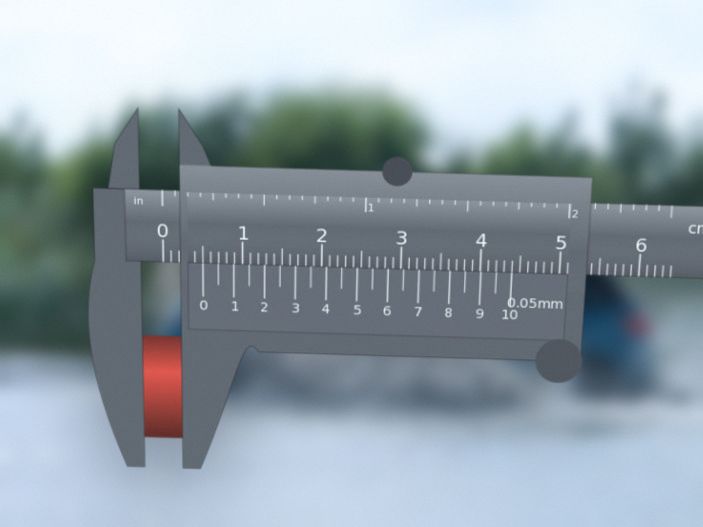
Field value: 5.0 mm
